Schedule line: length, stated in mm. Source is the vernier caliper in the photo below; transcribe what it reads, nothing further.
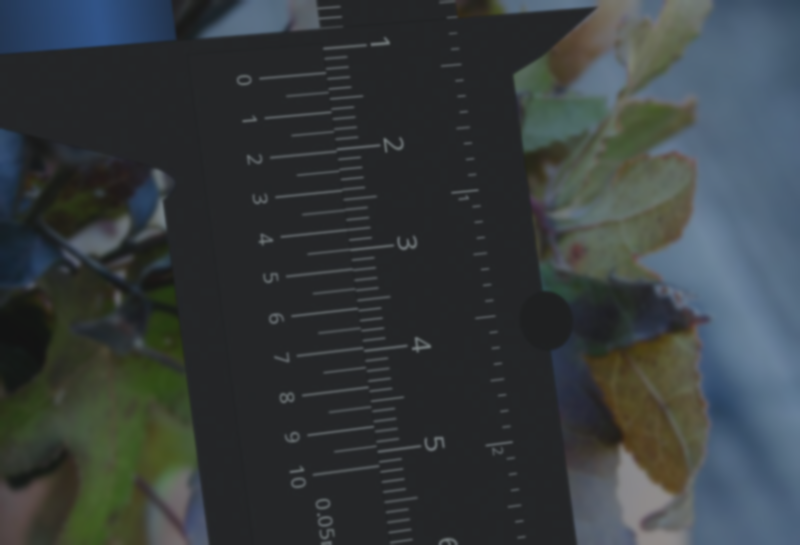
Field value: 12.4 mm
